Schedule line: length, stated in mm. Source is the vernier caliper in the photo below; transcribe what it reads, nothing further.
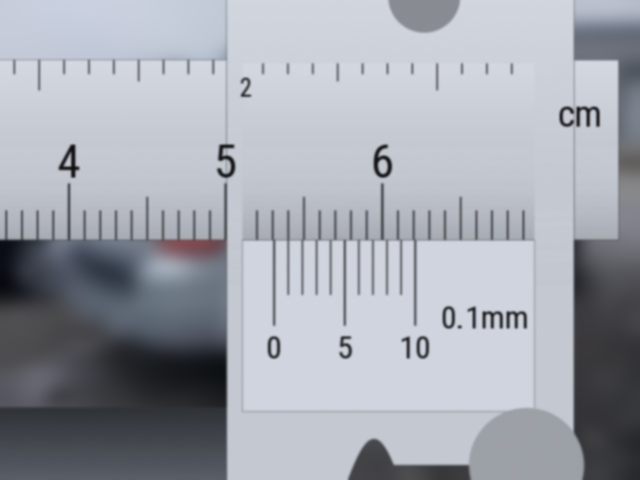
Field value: 53.1 mm
